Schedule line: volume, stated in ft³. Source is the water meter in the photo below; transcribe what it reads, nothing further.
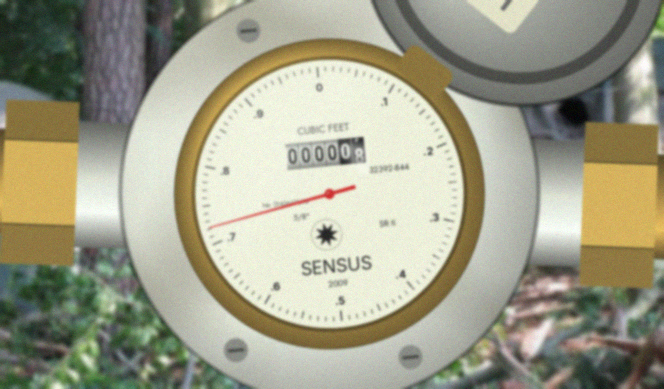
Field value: 7.72 ft³
